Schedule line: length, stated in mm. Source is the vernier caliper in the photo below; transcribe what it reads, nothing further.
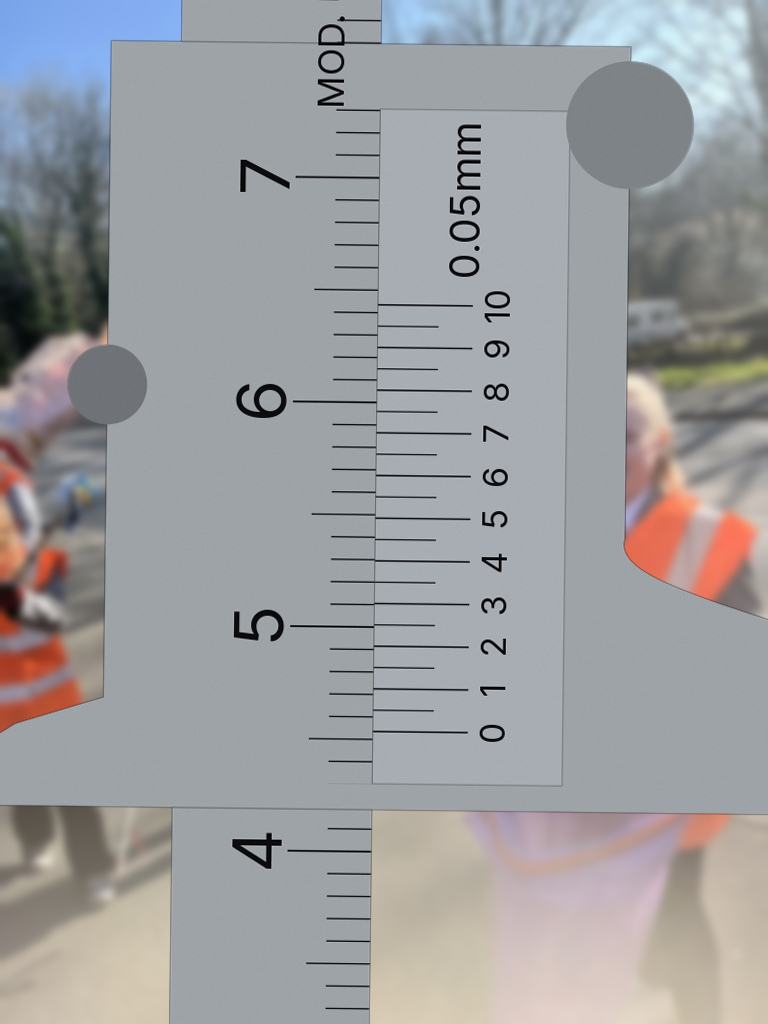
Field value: 45.35 mm
